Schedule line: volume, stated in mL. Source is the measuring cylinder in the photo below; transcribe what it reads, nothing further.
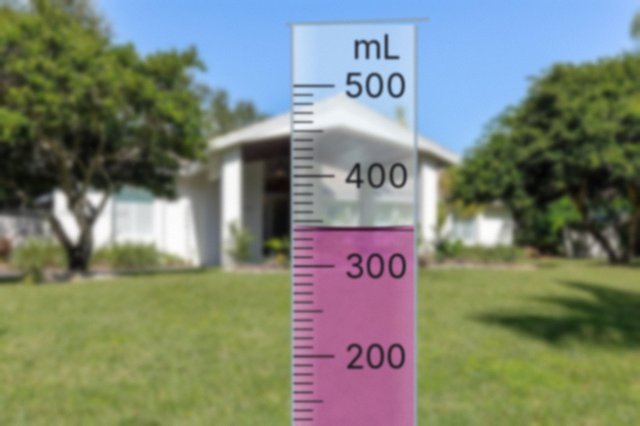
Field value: 340 mL
